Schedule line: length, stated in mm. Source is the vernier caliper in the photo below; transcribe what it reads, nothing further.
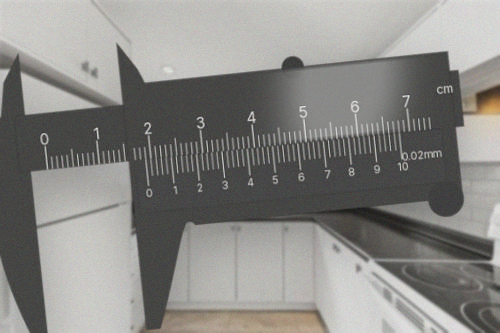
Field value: 19.0 mm
